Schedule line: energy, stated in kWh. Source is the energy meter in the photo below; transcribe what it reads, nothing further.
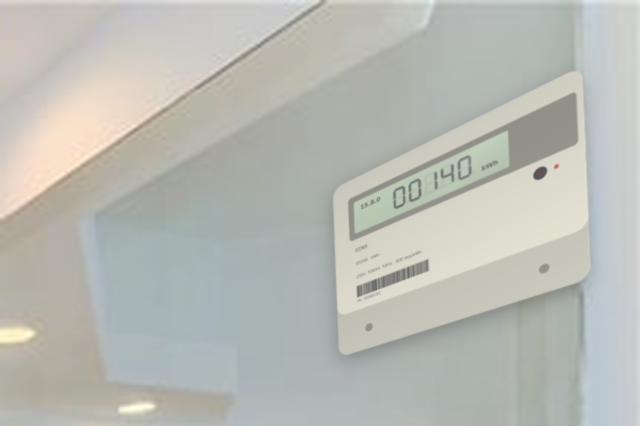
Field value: 140 kWh
